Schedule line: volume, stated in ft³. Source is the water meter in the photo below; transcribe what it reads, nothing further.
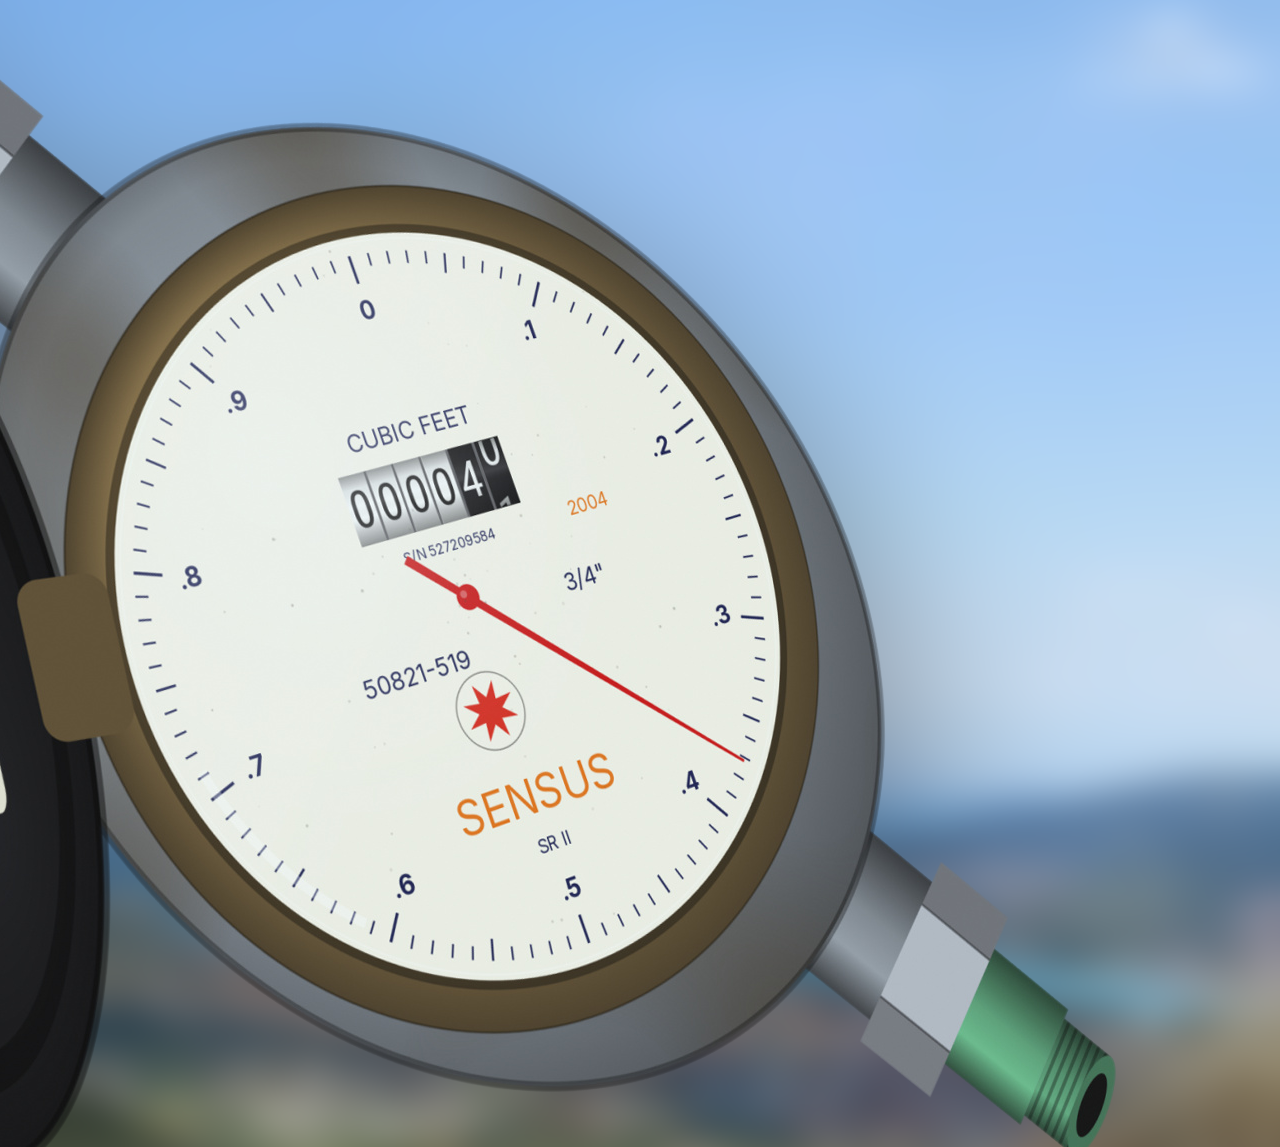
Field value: 40.37 ft³
